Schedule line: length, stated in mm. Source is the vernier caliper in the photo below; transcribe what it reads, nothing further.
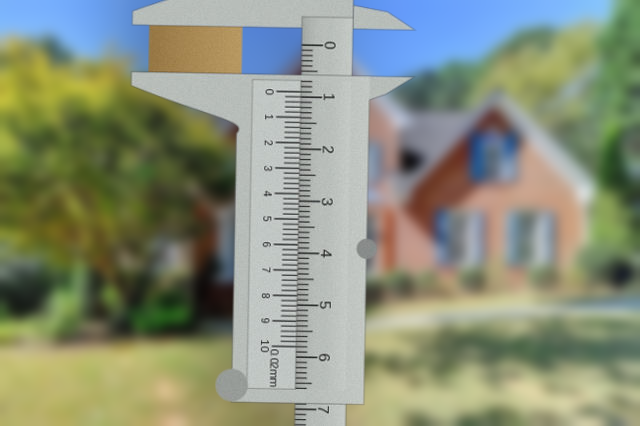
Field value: 9.0 mm
